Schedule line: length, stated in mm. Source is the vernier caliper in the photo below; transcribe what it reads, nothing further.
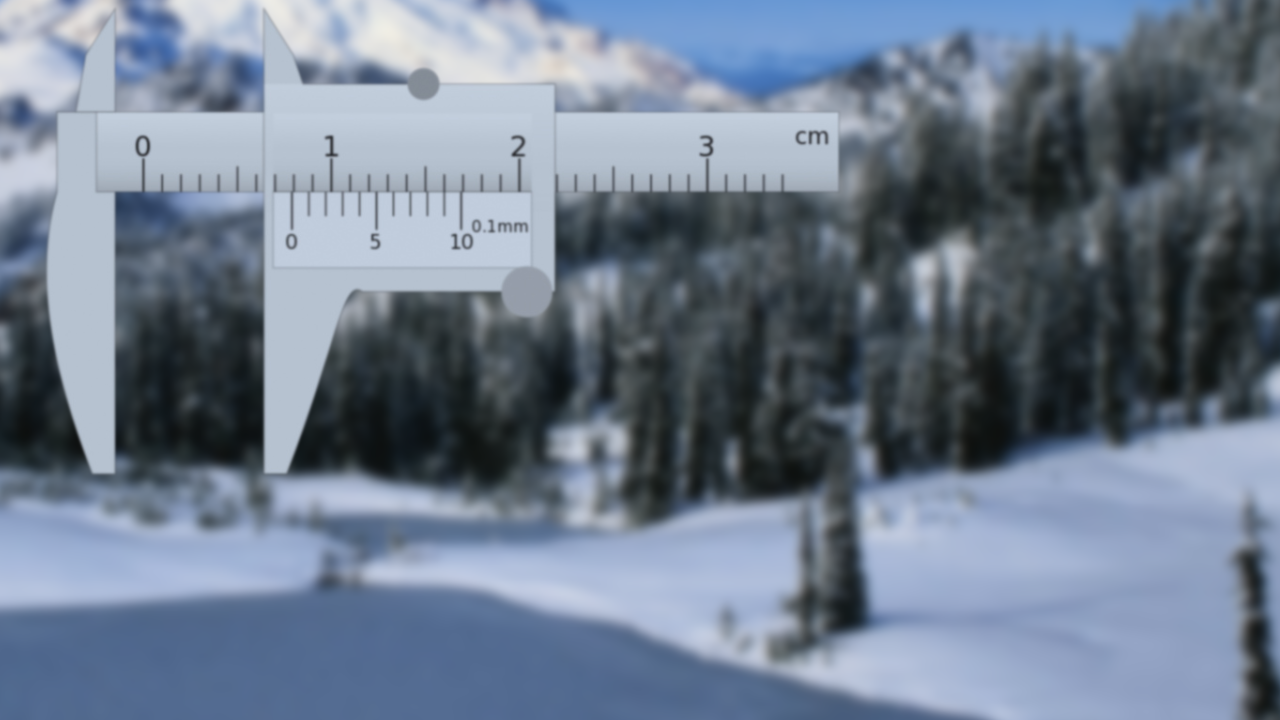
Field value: 7.9 mm
